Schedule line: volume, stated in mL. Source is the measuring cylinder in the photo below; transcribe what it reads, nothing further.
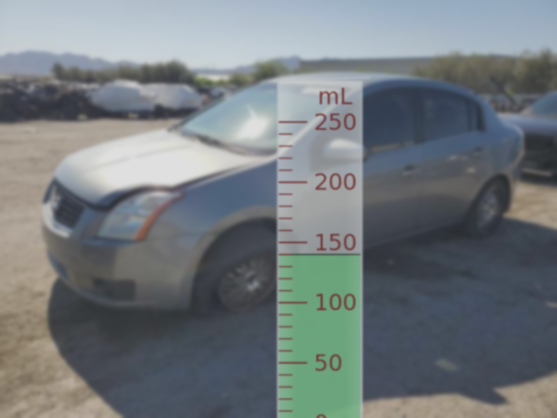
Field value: 140 mL
